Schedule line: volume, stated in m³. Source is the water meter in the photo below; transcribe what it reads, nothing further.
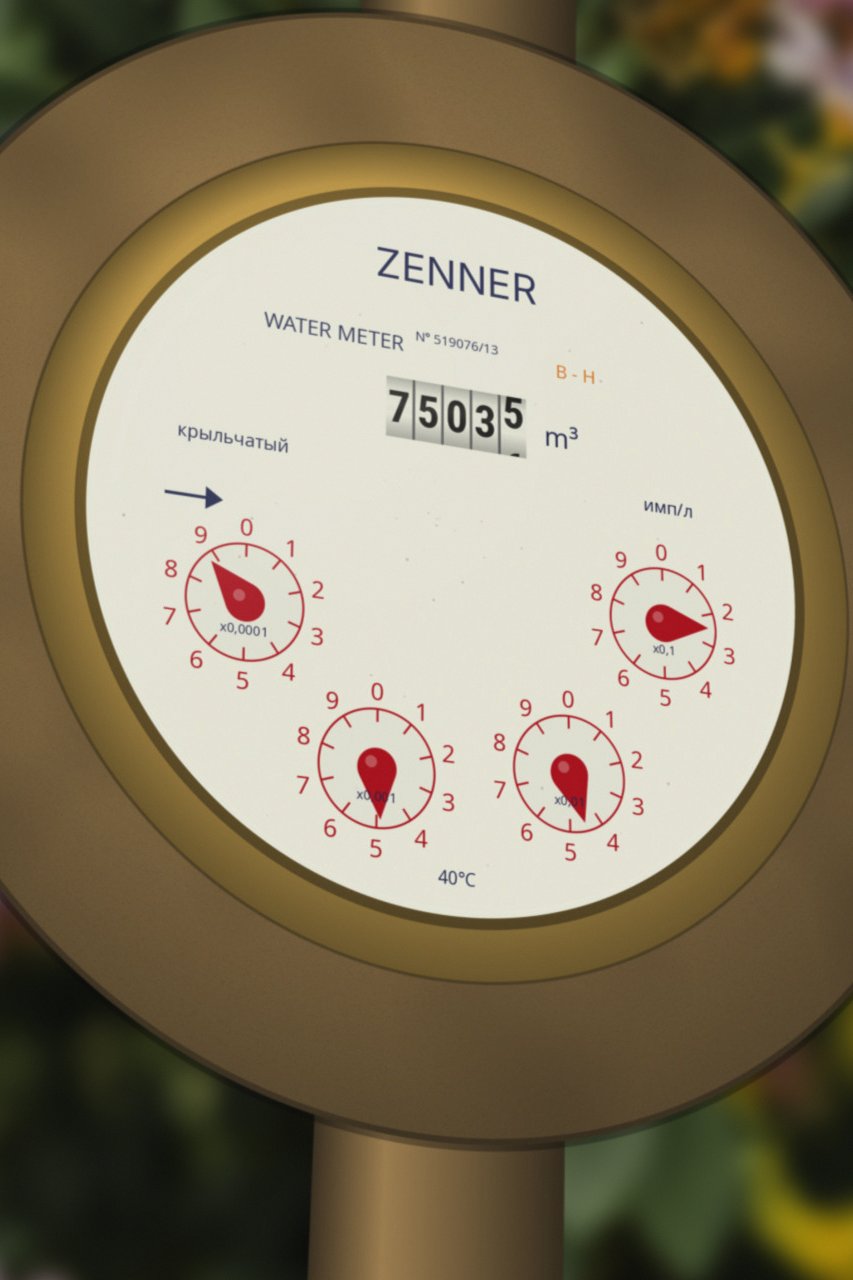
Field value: 75035.2448 m³
